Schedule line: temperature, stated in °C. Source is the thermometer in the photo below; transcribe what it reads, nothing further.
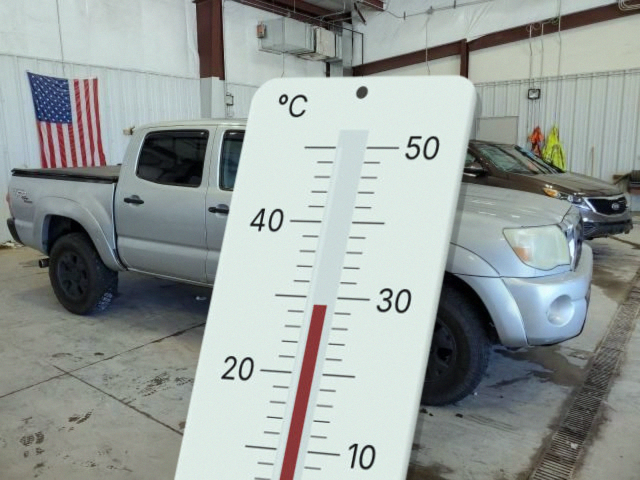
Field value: 29 °C
